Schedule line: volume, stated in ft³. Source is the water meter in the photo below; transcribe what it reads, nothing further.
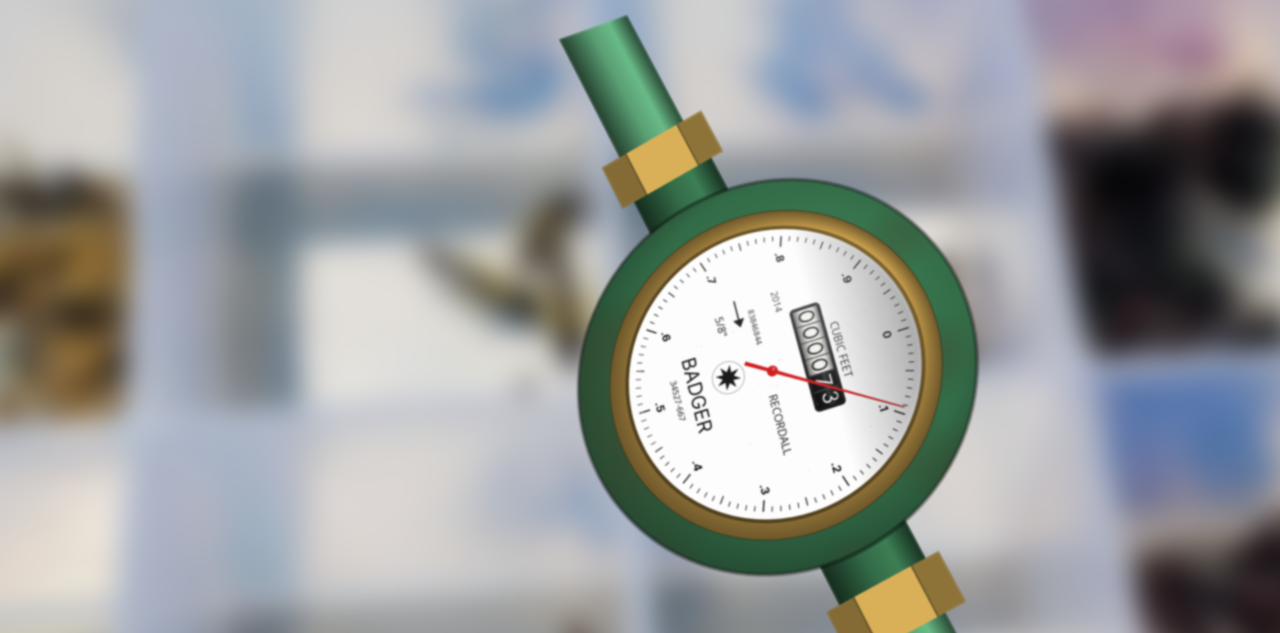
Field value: 73.09 ft³
